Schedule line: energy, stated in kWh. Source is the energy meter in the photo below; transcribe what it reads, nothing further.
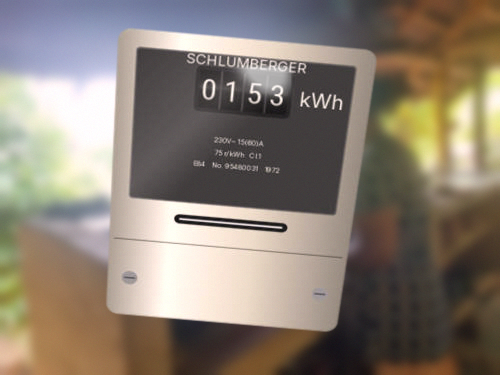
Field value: 153 kWh
